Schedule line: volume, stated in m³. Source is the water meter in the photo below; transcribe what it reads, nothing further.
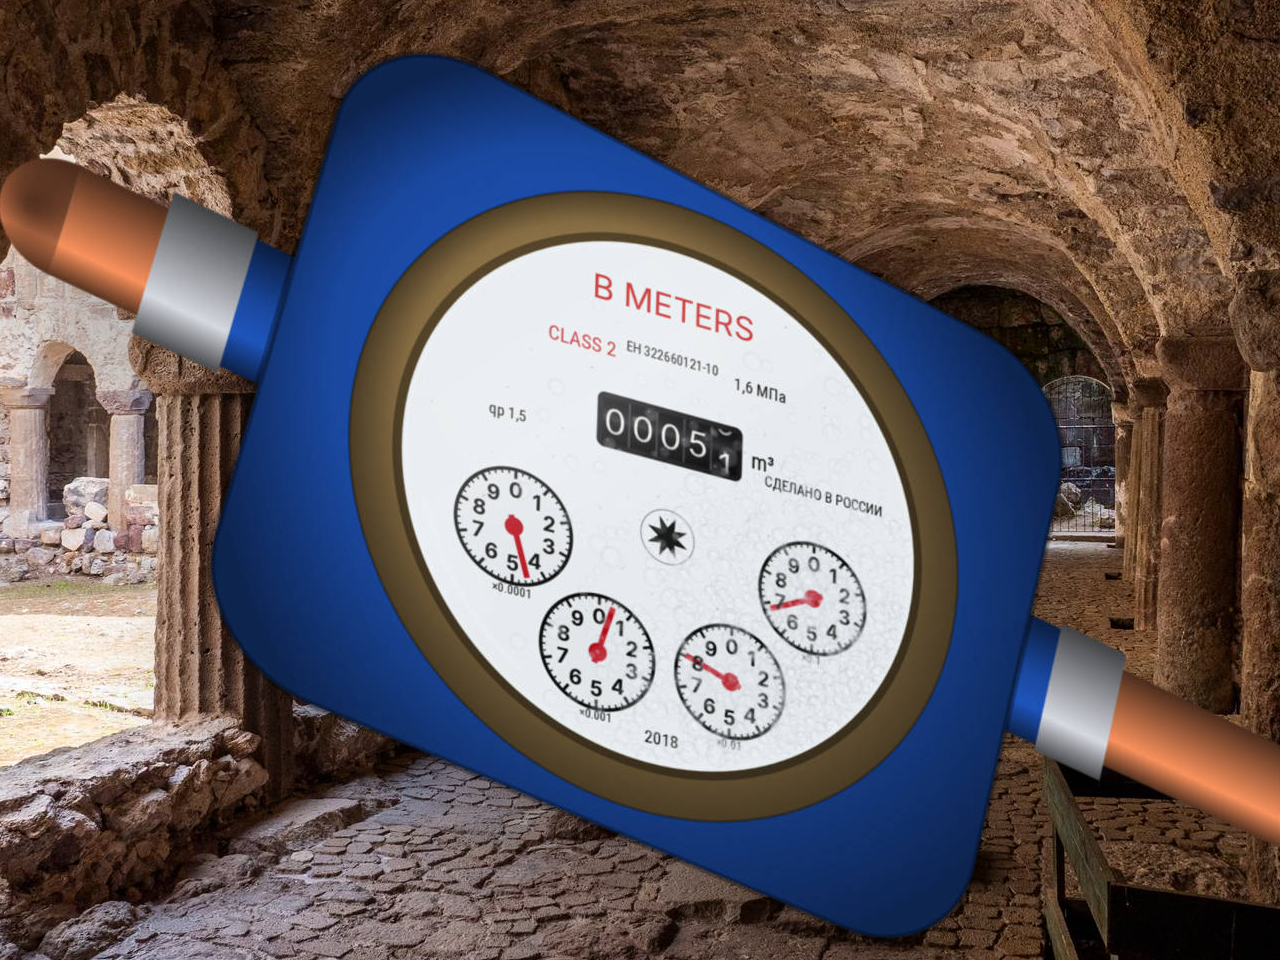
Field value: 50.6804 m³
